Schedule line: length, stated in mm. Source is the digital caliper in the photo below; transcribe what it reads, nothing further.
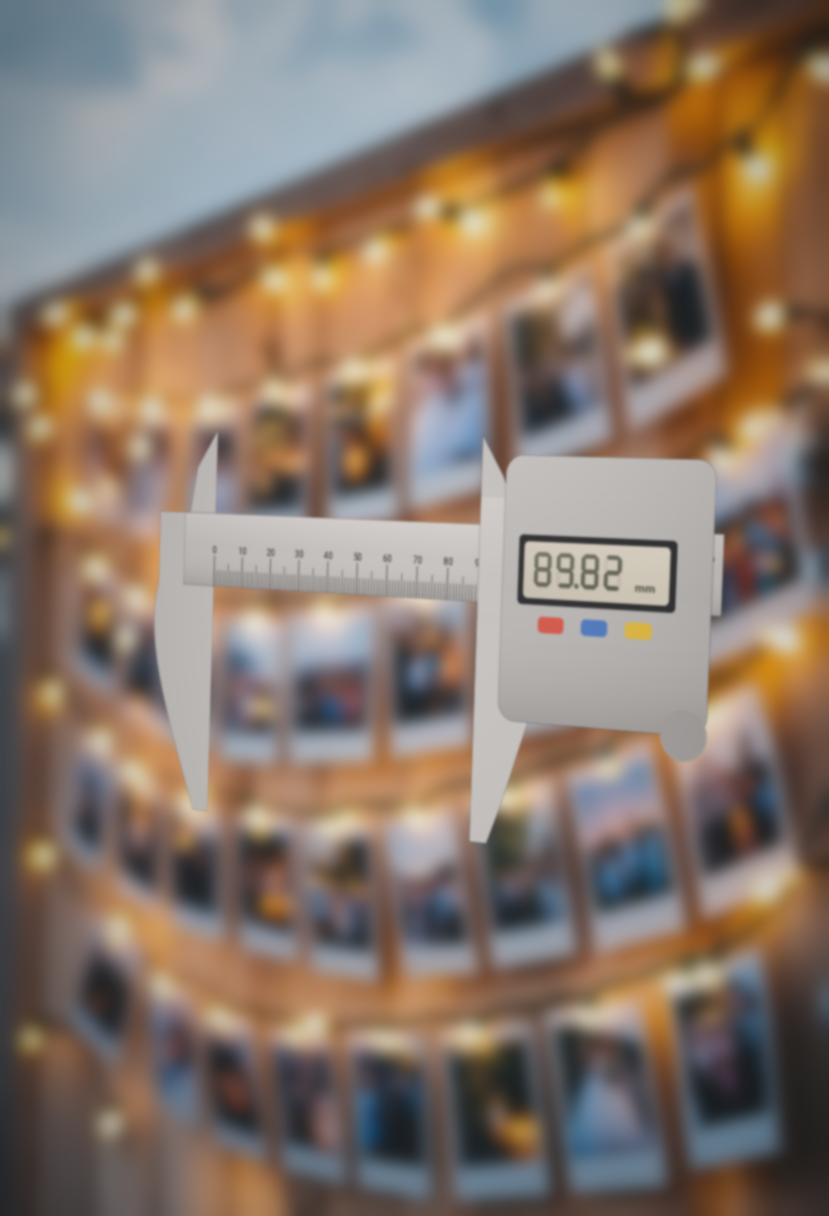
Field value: 89.82 mm
